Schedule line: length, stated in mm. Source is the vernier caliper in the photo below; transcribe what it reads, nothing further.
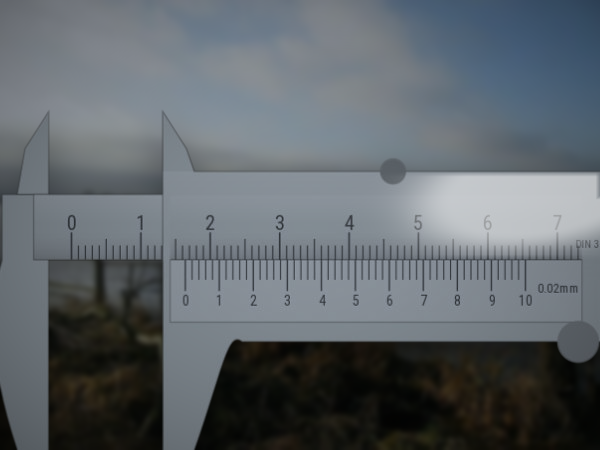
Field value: 16.4 mm
